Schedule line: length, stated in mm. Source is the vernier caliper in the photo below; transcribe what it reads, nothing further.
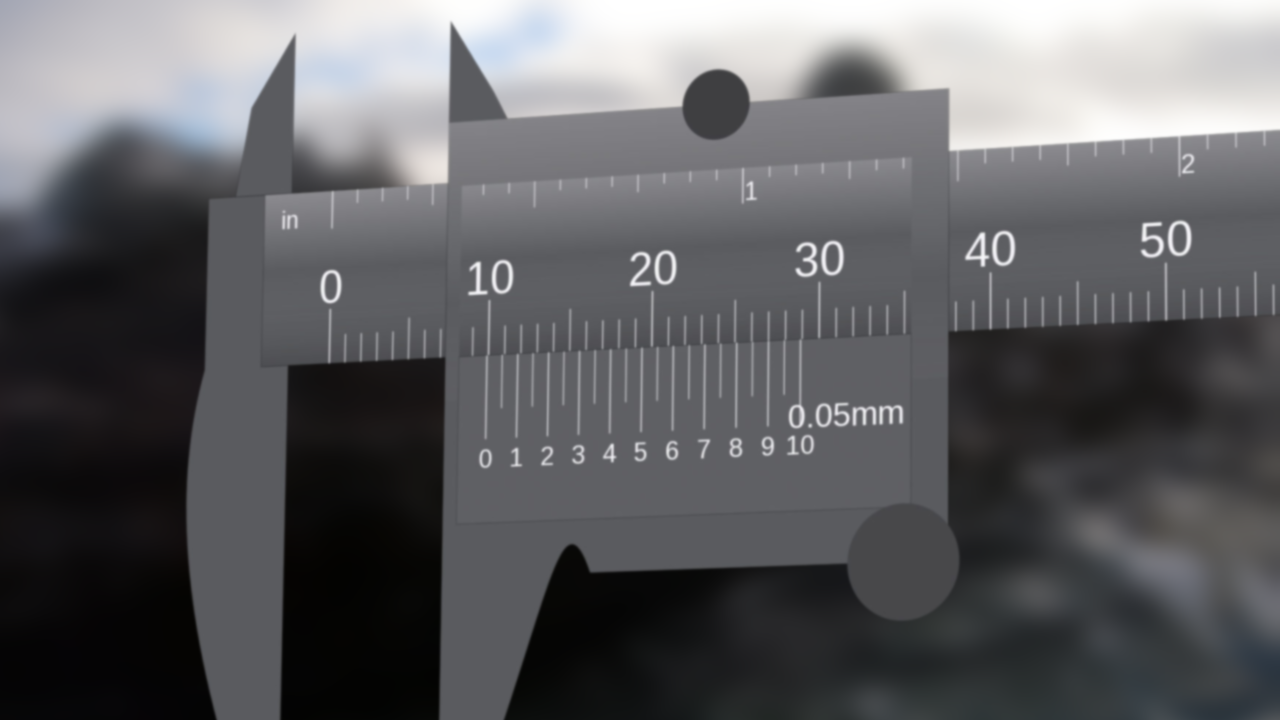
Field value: 9.9 mm
